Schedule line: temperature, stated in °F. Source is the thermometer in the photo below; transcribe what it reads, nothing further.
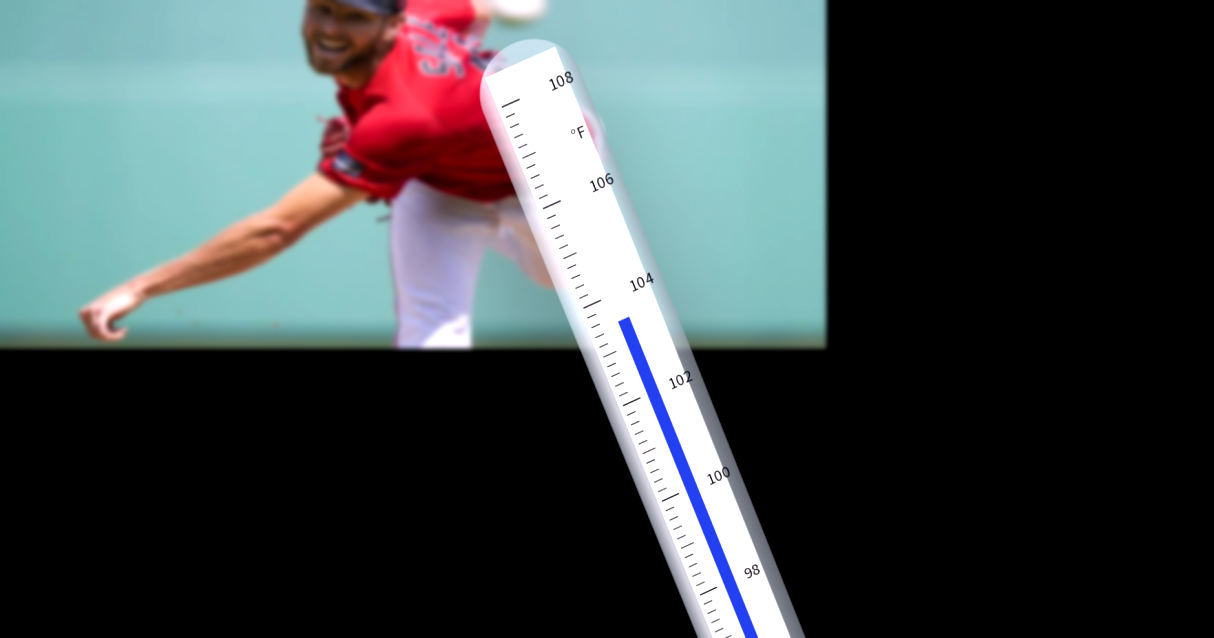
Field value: 103.5 °F
